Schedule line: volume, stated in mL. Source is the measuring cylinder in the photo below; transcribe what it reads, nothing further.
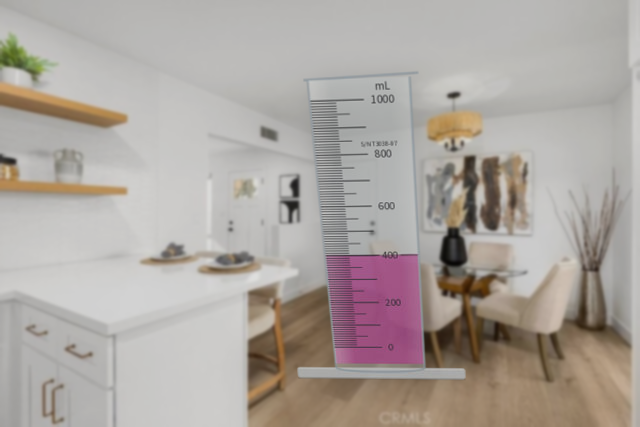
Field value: 400 mL
